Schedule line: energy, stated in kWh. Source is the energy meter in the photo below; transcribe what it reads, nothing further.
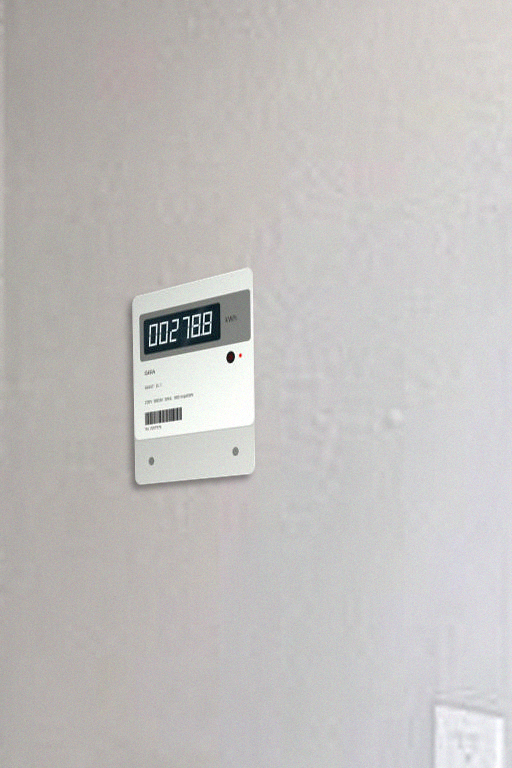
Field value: 278.8 kWh
